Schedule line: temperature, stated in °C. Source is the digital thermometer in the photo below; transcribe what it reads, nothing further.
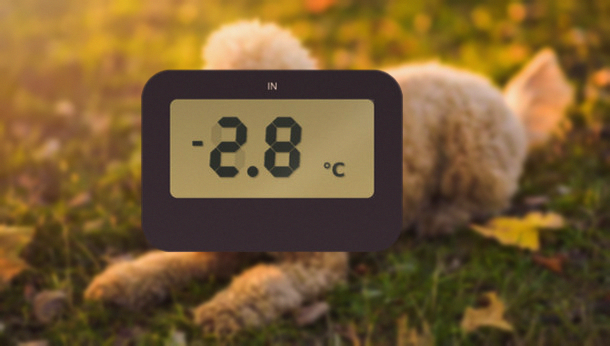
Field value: -2.8 °C
